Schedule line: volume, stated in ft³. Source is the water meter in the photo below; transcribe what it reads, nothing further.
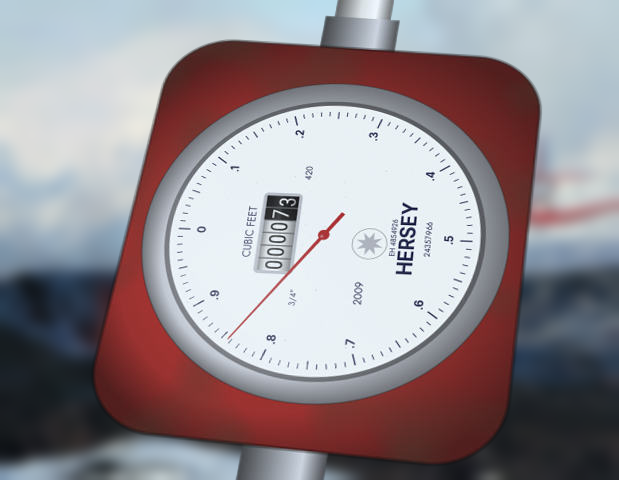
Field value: 72.84 ft³
